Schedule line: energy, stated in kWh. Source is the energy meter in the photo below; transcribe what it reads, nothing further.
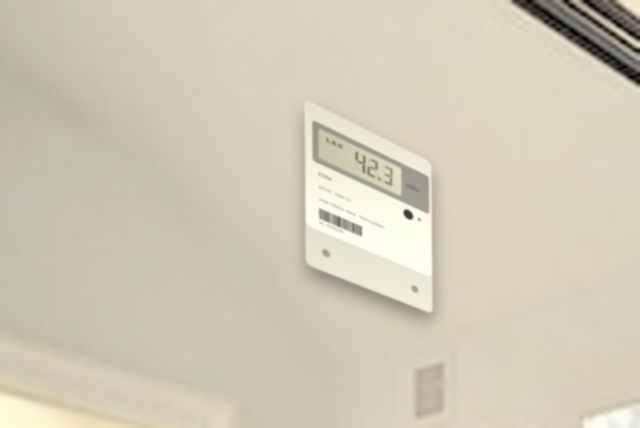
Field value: 42.3 kWh
